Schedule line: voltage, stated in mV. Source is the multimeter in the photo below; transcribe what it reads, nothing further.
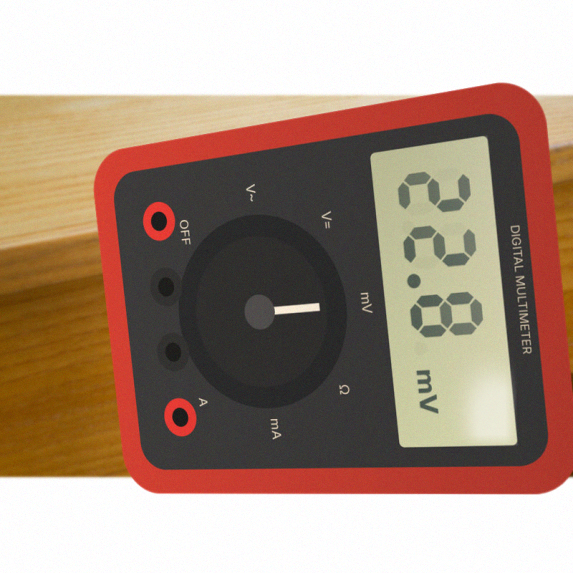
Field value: 22.8 mV
